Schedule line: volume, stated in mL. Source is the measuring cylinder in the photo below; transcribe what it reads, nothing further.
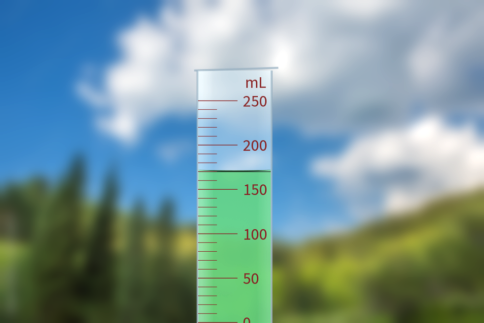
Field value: 170 mL
